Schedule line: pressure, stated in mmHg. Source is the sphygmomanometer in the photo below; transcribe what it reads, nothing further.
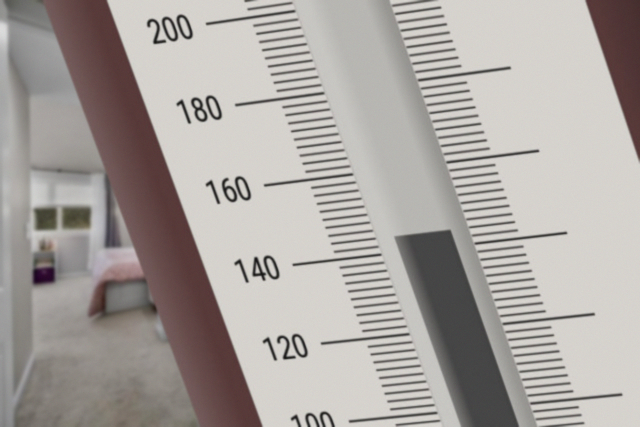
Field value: 144 mmHg
